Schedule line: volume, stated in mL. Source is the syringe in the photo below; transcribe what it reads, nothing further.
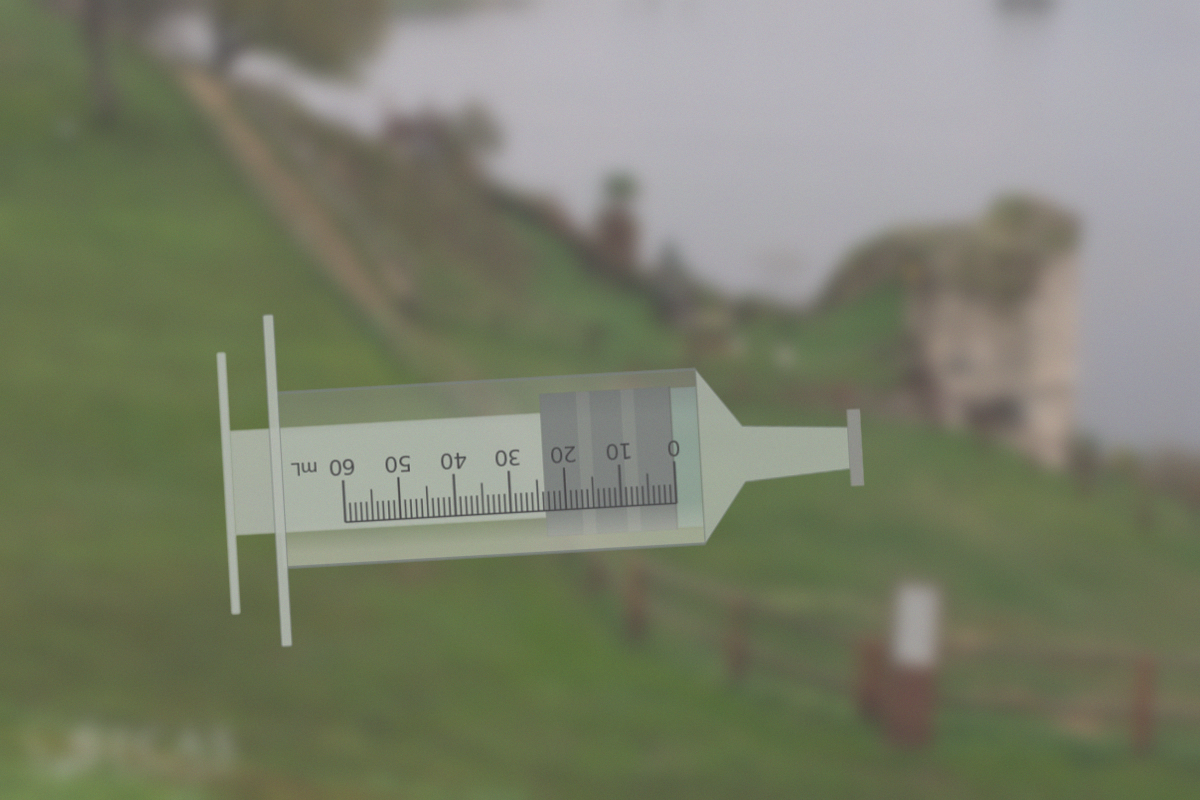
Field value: 0 mL
